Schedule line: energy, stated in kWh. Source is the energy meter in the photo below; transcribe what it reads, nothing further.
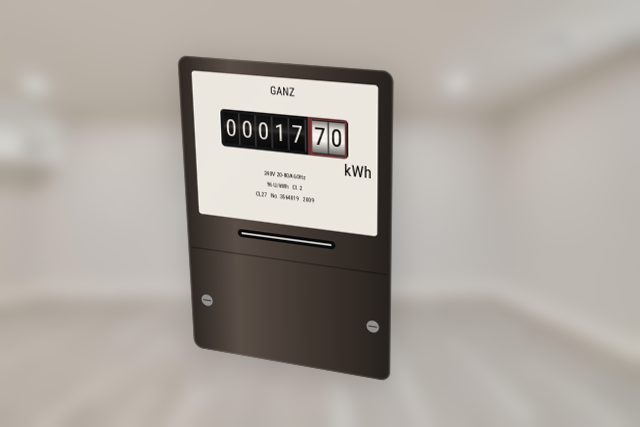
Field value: 17.70 kWh
